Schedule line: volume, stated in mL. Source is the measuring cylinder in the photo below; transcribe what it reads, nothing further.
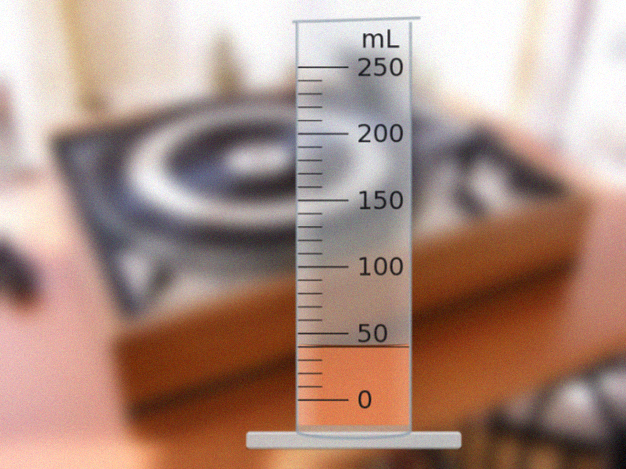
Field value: 40 mL
